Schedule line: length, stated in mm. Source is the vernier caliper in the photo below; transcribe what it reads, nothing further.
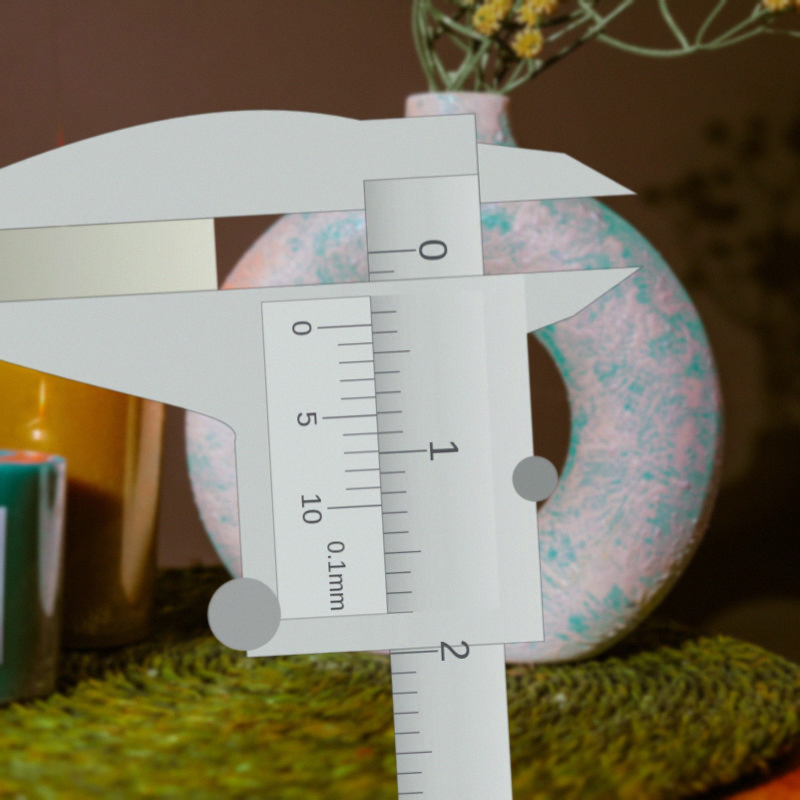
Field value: 3.6 mm
